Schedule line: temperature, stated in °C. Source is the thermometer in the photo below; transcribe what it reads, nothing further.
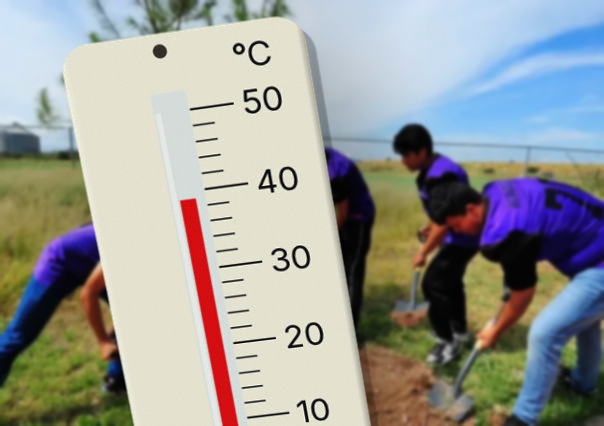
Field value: 39 °C
